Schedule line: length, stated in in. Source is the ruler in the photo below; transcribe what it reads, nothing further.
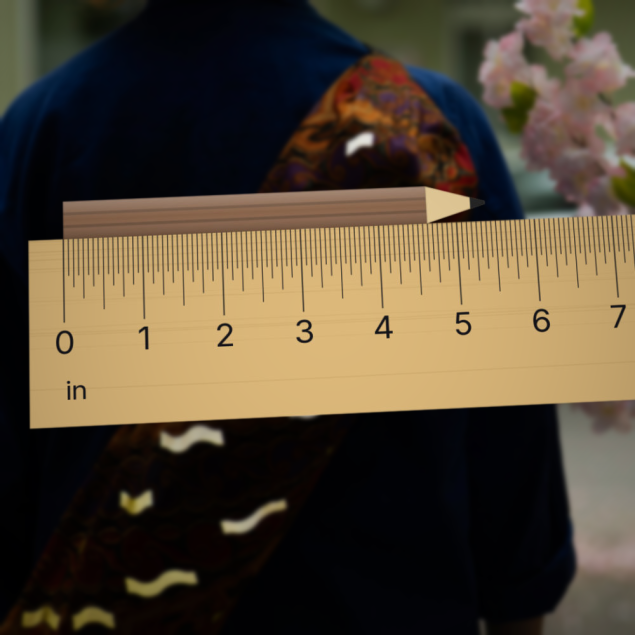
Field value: 5.375 in
